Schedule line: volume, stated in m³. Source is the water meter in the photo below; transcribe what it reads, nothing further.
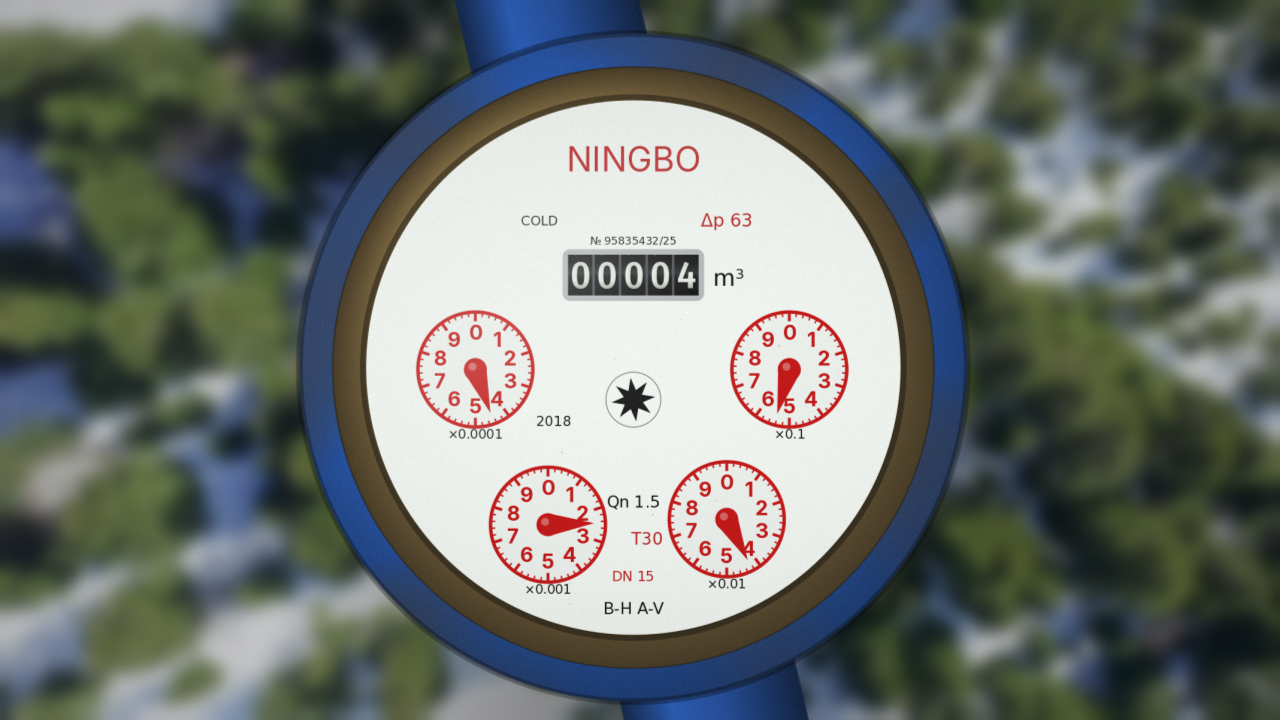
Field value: 4.5424 m³
